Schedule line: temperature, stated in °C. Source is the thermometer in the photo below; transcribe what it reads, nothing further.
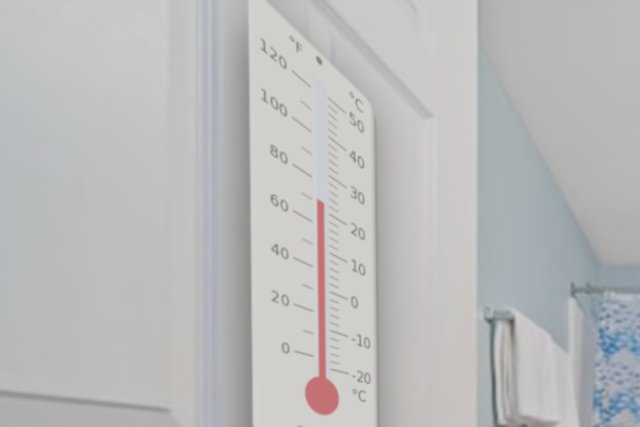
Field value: 22 °C
